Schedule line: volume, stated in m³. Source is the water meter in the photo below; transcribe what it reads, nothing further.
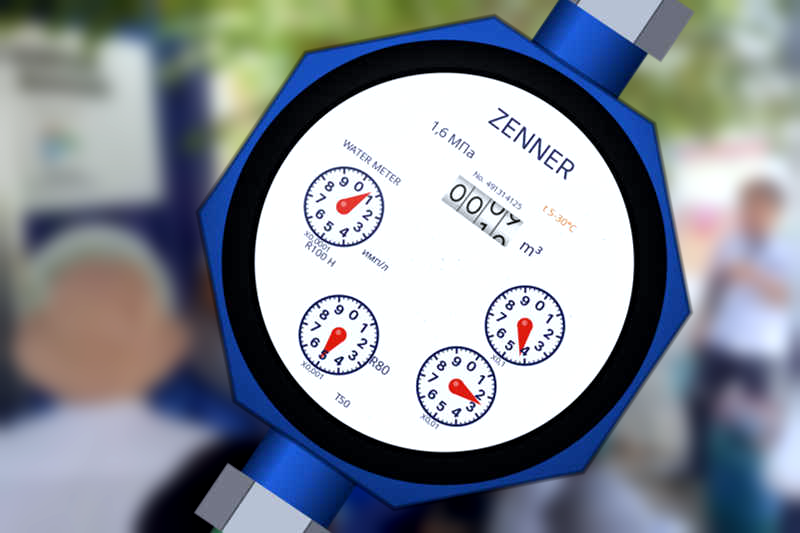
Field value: 9.4250 m³
